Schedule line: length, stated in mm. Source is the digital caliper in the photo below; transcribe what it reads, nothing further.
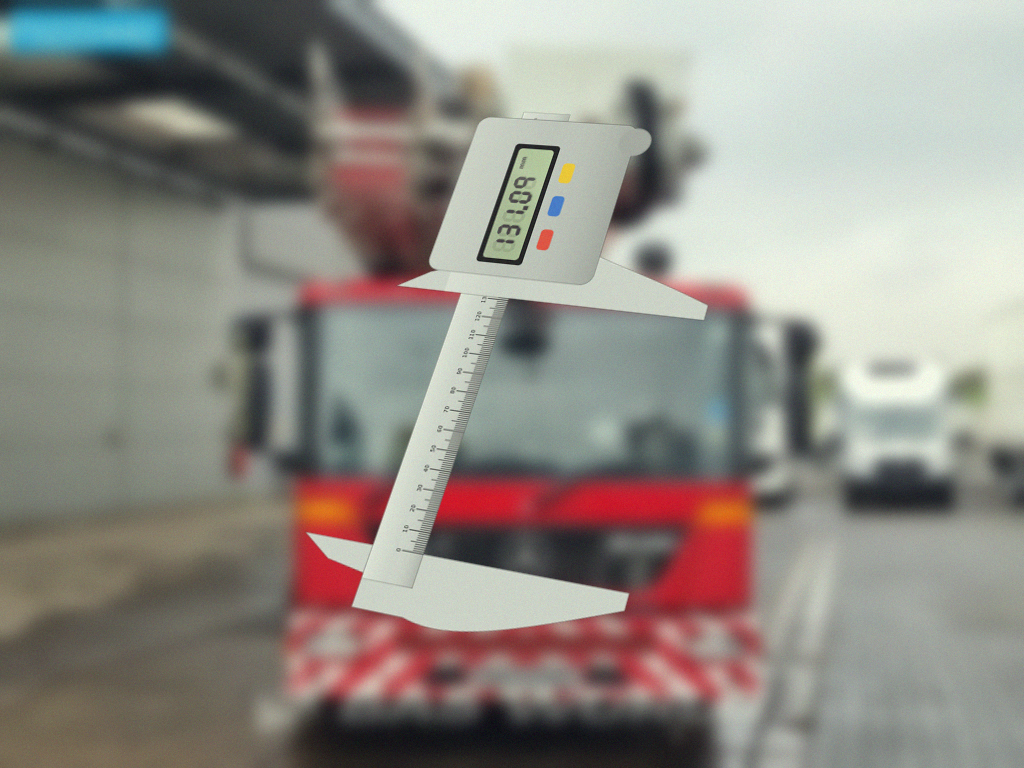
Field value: 131.09 mm
